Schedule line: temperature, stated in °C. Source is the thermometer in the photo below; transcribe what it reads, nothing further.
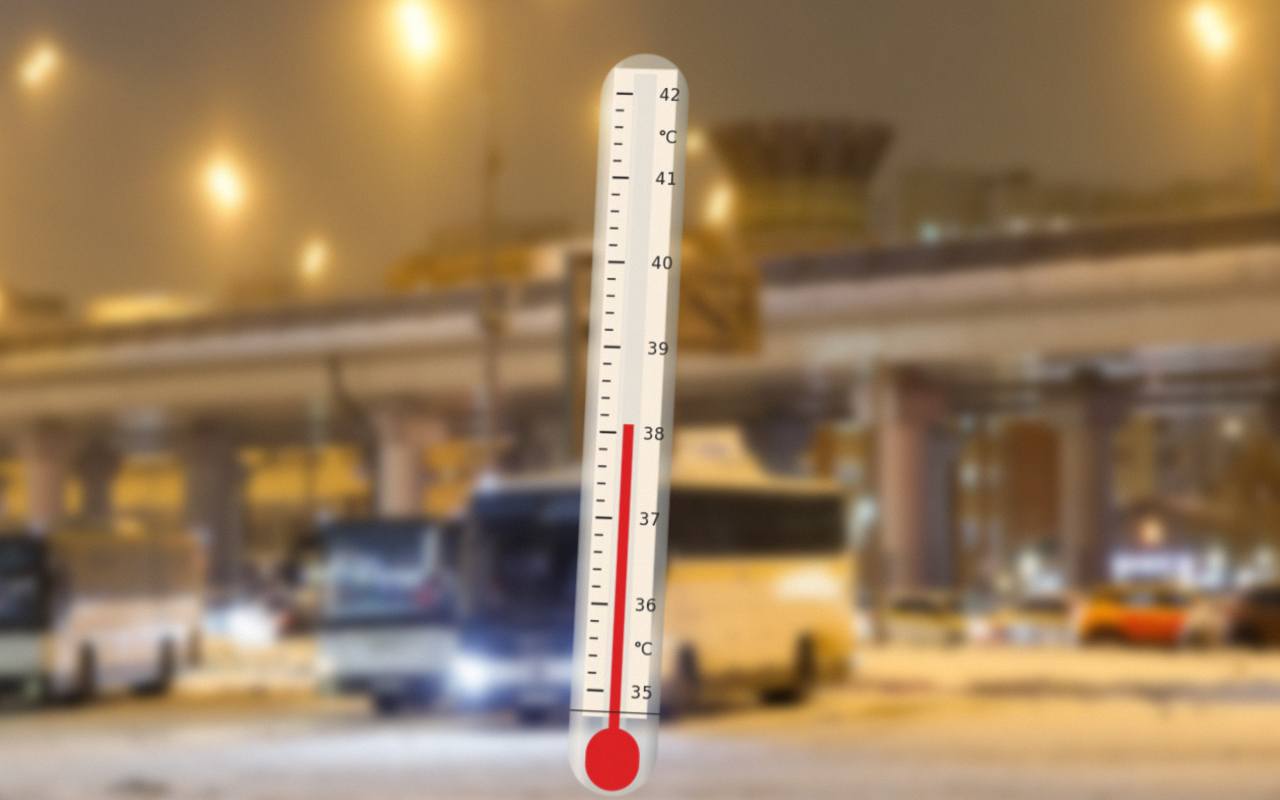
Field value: 38.1 °C
